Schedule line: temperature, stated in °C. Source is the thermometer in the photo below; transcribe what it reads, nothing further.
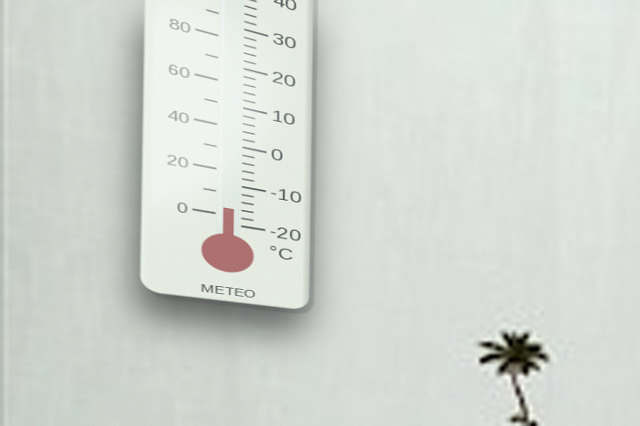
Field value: -16 °C
